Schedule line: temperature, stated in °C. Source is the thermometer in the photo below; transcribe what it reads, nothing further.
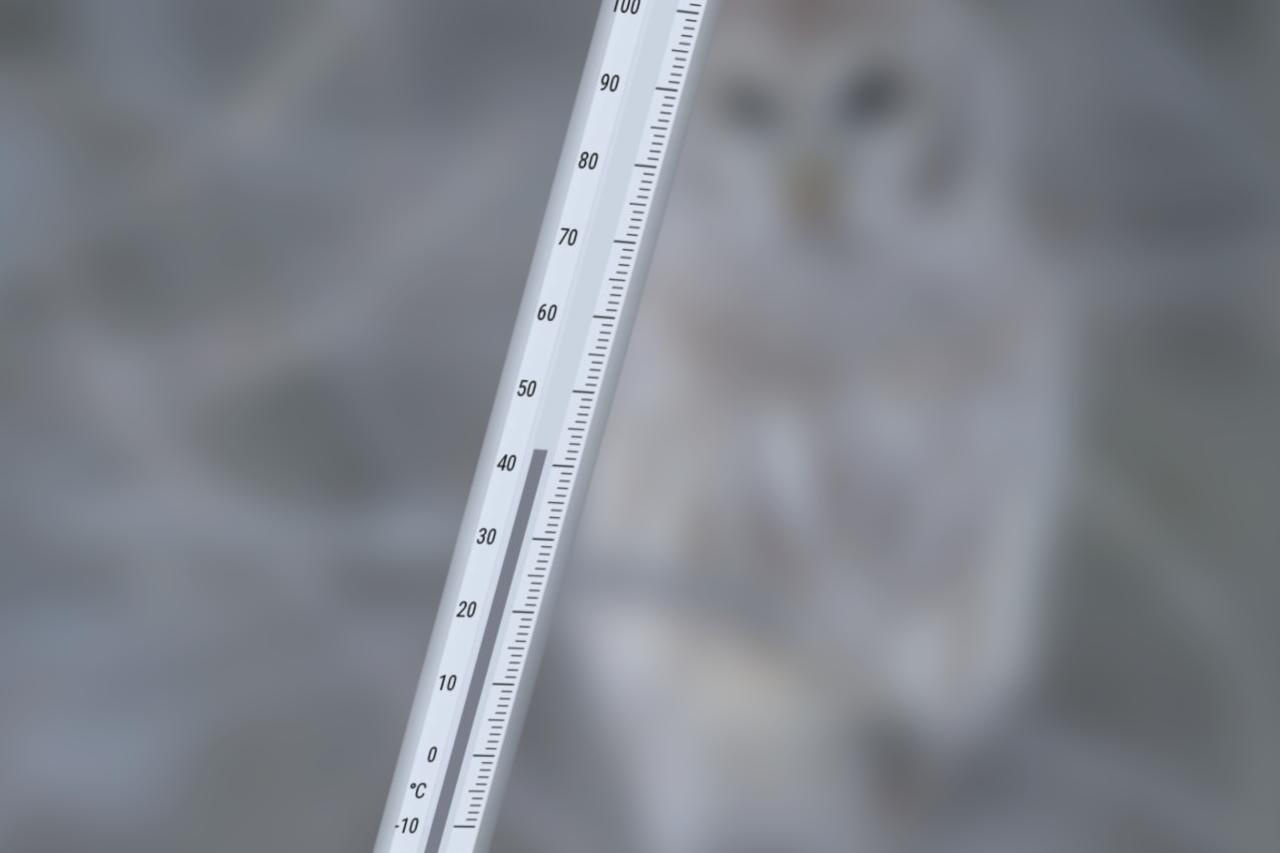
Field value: 42 °C
